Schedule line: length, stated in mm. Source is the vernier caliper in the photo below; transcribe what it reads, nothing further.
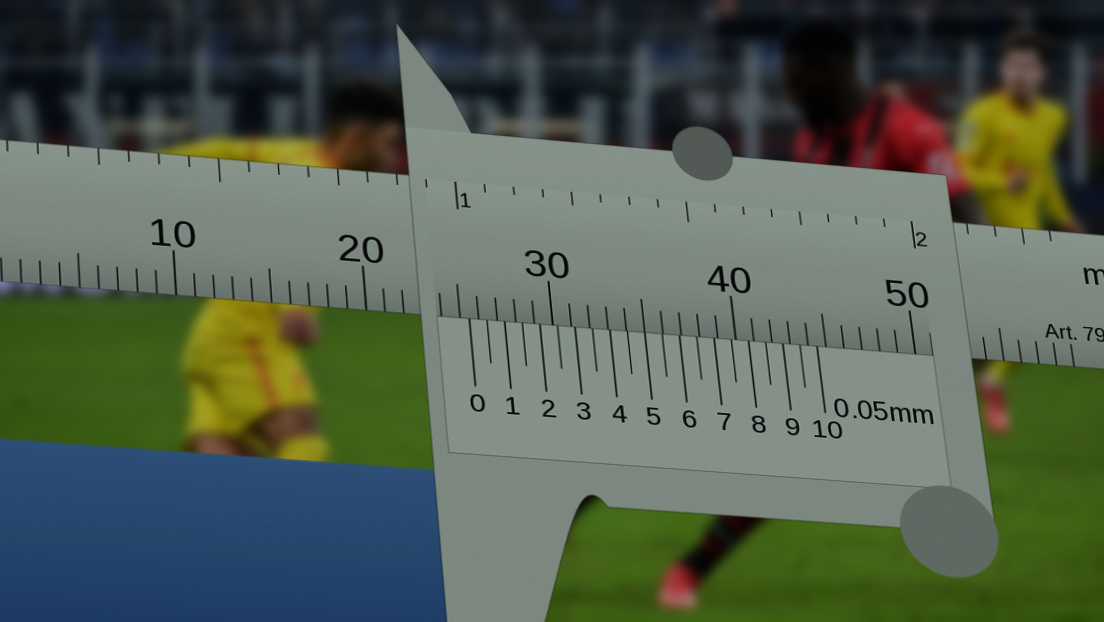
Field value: 25.5 mm
